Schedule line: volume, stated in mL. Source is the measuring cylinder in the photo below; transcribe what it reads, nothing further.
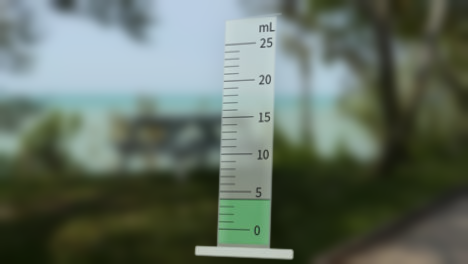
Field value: 4 mL
